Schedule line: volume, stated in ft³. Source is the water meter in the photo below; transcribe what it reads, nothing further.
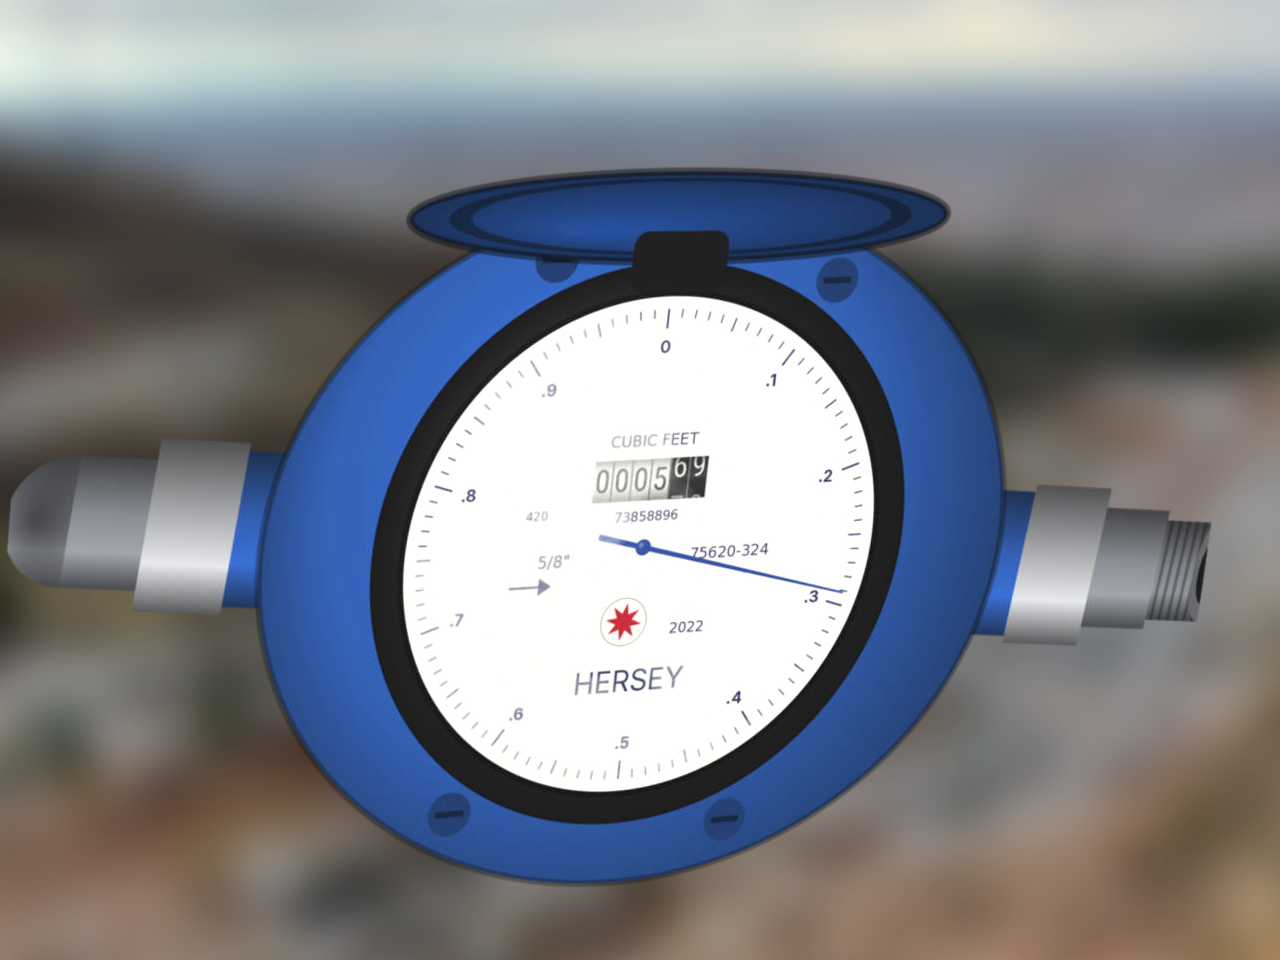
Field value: 569.29 ft³
